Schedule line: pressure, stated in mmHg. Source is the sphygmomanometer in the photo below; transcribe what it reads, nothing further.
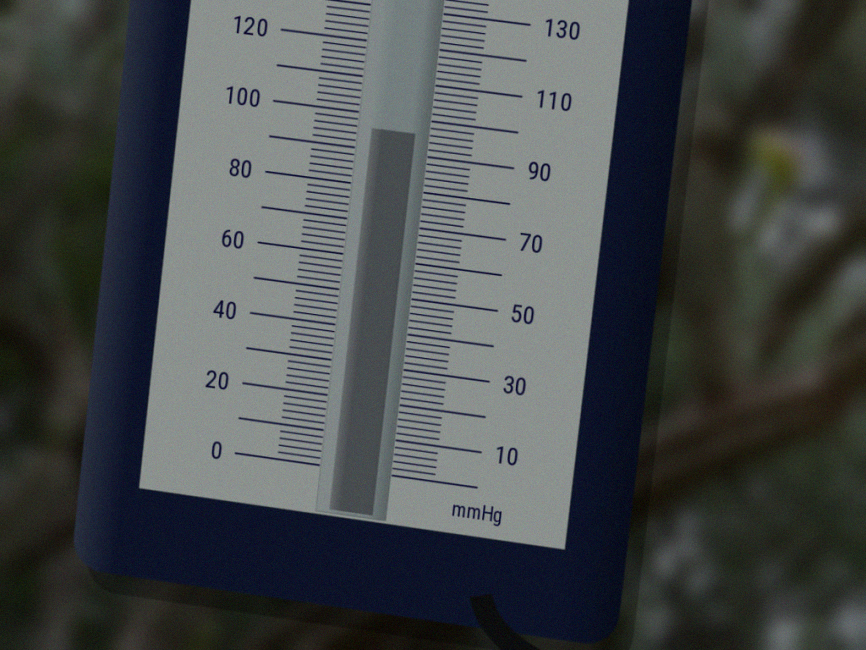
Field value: 96 mmHg
